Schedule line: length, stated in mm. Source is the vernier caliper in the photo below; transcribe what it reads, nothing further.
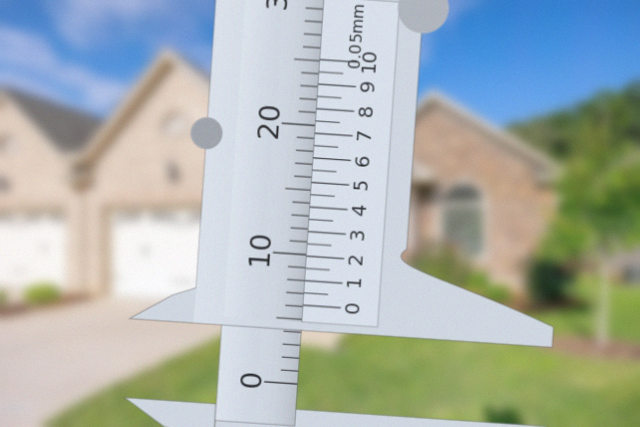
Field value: 6.1 mm
